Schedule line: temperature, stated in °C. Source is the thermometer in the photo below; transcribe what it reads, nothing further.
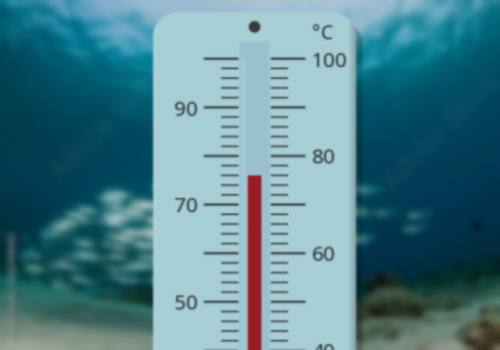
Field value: 76 °C
